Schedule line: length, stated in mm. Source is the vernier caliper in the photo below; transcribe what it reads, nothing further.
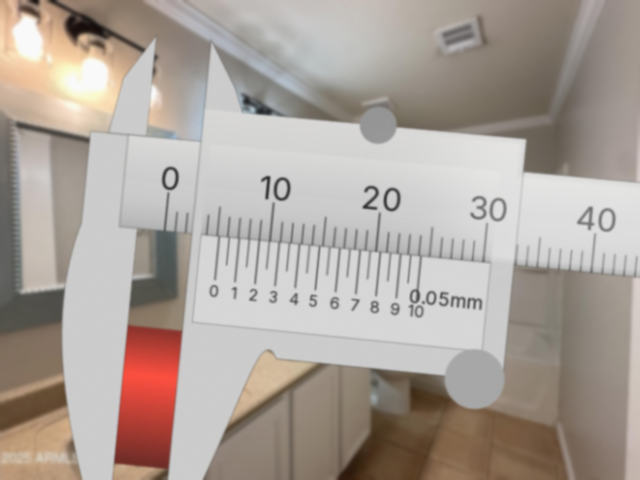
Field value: 5.2 mm
